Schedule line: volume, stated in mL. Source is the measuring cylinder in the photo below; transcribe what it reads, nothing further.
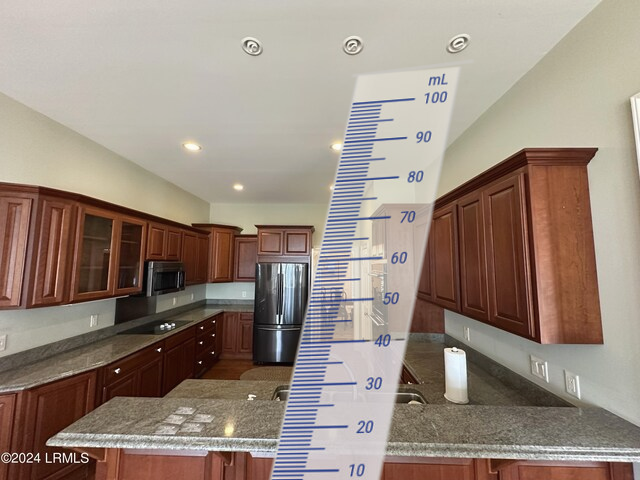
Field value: 40 mL
